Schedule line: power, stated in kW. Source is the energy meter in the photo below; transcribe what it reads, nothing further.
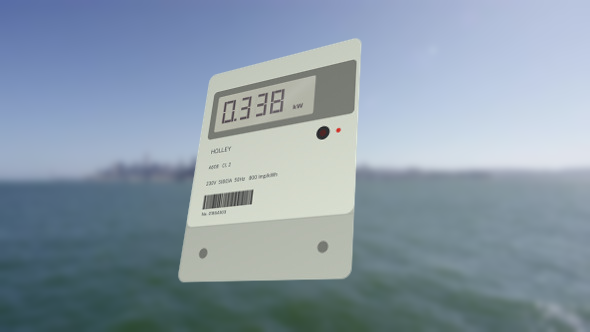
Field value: 0.338 kW
